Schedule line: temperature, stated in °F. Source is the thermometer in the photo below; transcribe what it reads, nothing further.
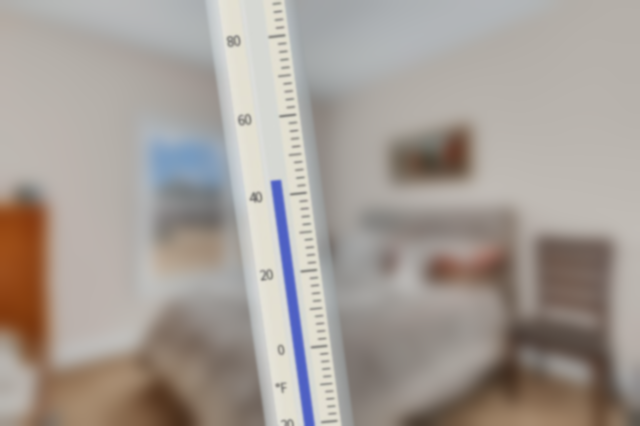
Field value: 44 °F
